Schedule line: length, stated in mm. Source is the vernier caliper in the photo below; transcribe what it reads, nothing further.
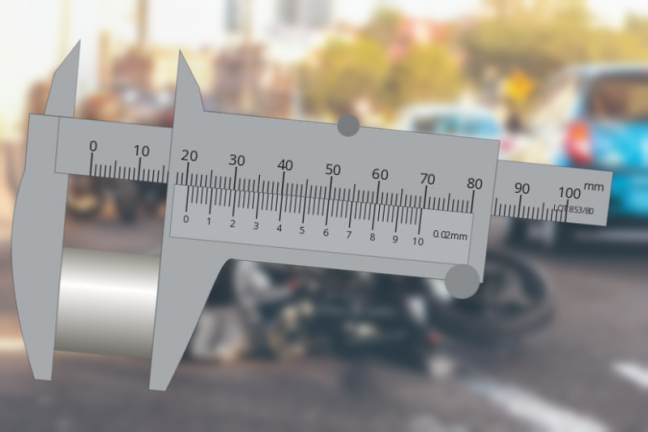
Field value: 20.5 mm
